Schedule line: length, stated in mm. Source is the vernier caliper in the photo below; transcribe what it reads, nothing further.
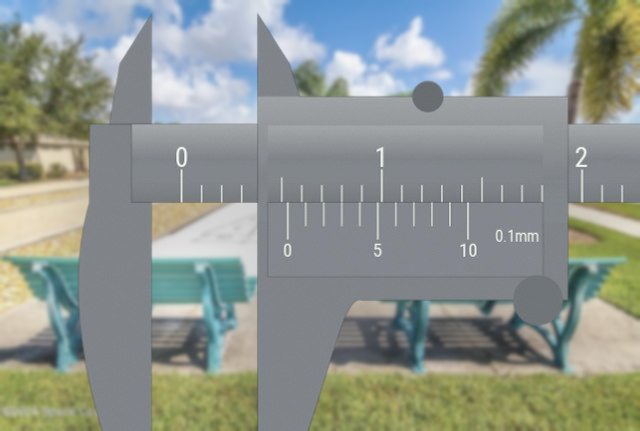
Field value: 5.3 mm
